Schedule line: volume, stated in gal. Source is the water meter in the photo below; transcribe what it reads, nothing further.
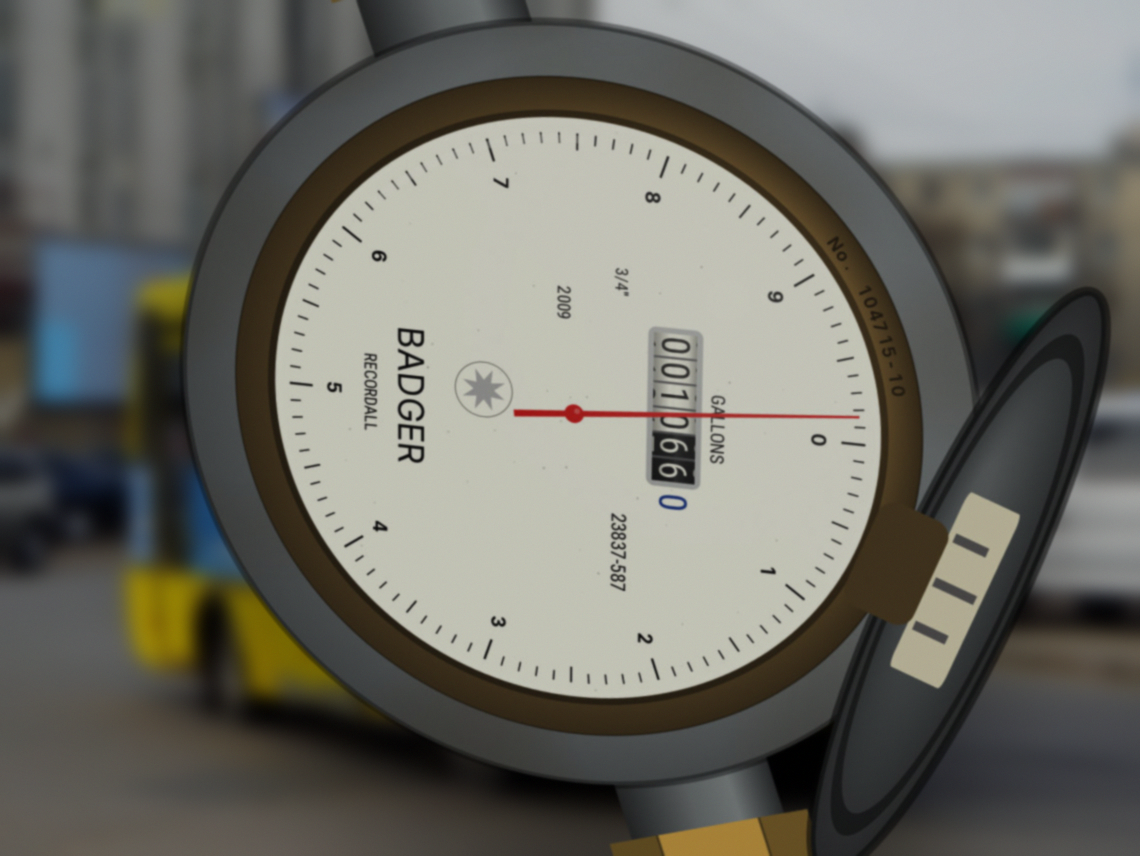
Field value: 10659.8 gal
